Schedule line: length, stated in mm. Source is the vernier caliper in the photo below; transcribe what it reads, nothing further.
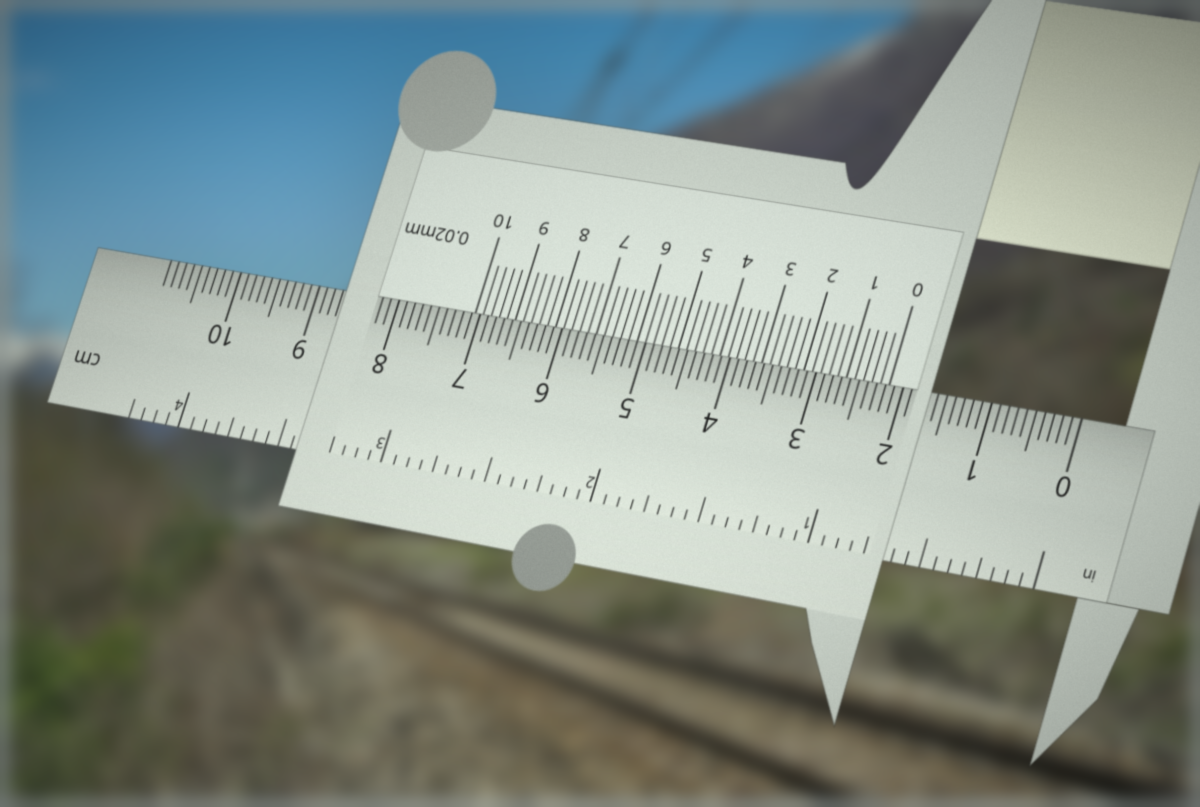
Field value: 21.6 mm
